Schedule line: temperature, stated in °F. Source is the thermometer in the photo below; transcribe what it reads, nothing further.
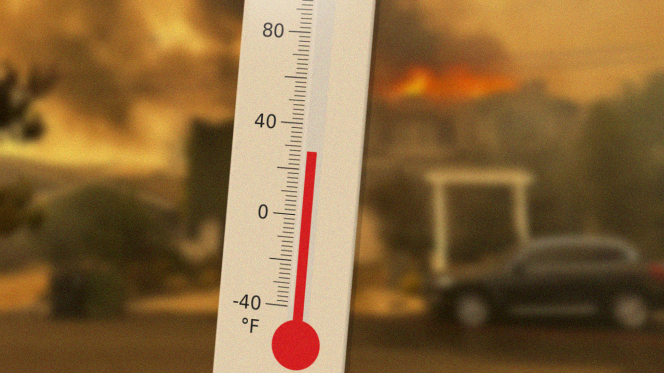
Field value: 28 °F
